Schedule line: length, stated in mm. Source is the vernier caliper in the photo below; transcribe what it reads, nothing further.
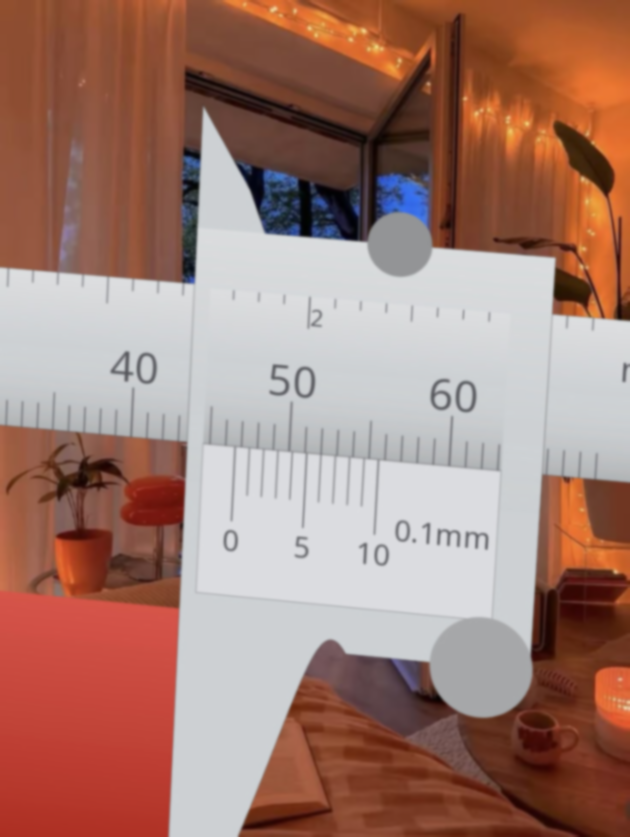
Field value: 46.6 mm
